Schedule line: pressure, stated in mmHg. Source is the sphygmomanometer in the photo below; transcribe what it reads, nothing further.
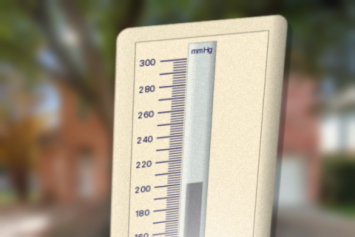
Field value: 200 mmHg
